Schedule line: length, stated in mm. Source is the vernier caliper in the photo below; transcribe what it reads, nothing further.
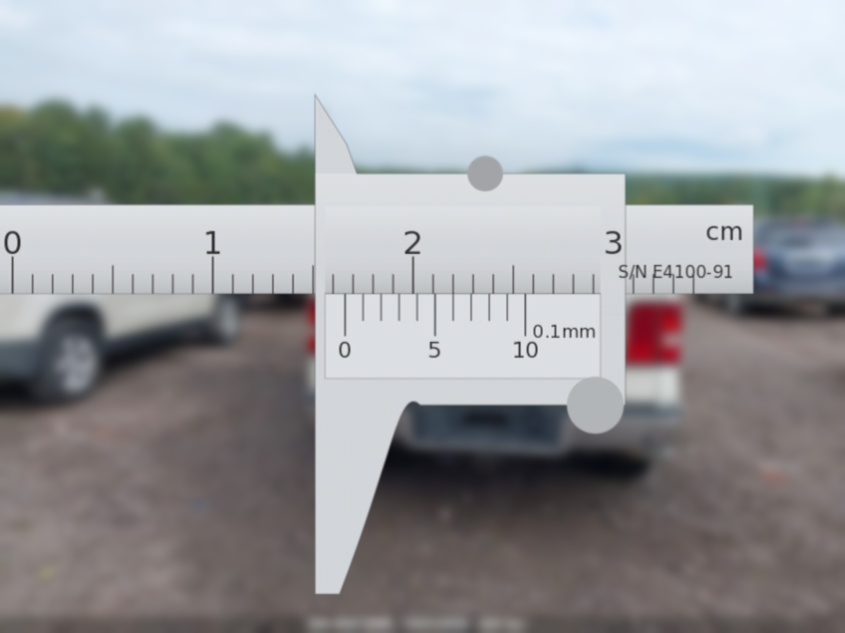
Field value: 16.6 mm
